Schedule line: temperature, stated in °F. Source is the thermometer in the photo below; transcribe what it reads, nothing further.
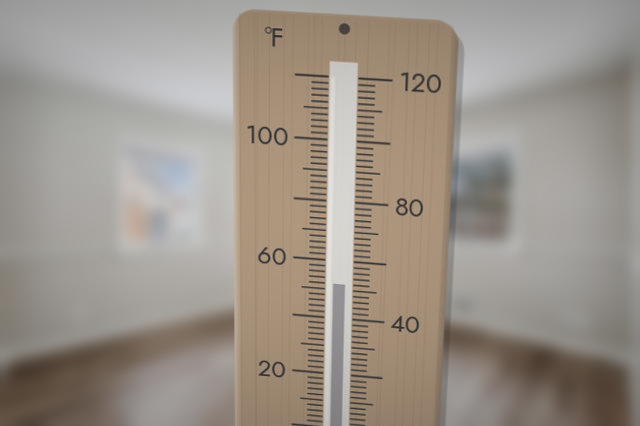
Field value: 52 °F
